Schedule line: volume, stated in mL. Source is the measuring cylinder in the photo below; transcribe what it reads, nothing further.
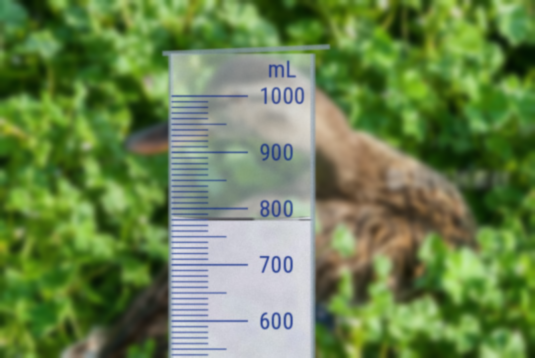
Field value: 780 mL
